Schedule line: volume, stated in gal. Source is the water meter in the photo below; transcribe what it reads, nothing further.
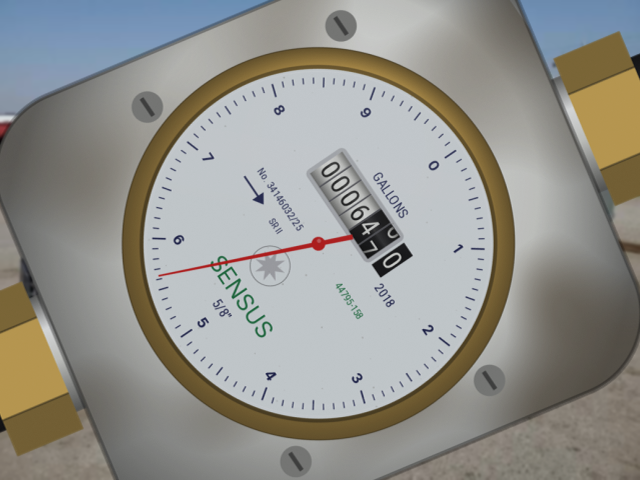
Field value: 6465.6 gal
